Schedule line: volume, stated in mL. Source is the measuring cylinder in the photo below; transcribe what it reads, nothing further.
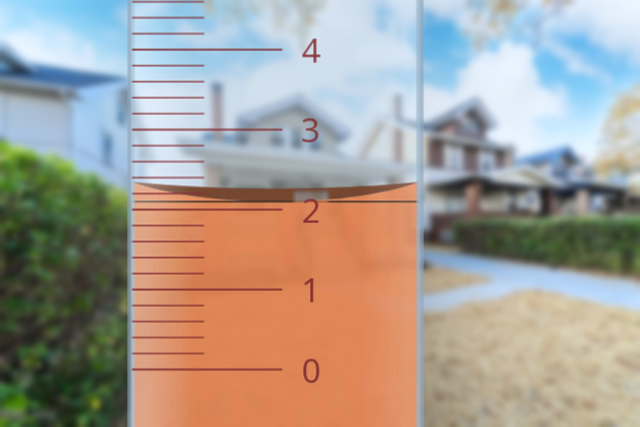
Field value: 2.1 mL
